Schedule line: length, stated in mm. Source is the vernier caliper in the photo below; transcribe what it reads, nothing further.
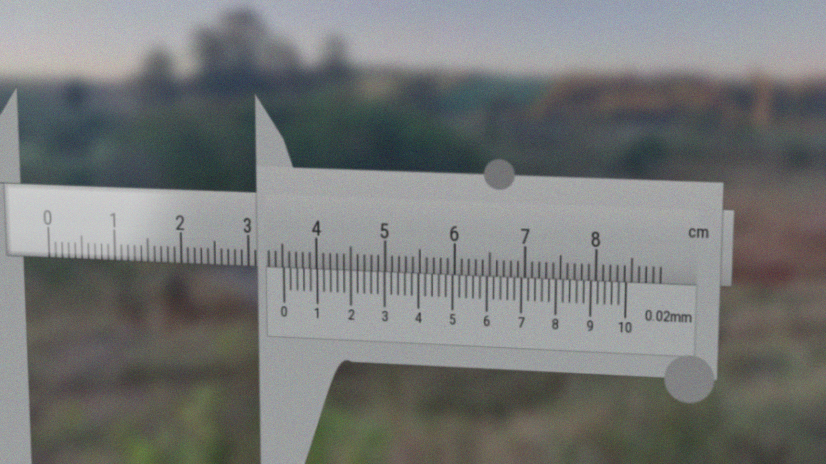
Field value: 35.2 mm
